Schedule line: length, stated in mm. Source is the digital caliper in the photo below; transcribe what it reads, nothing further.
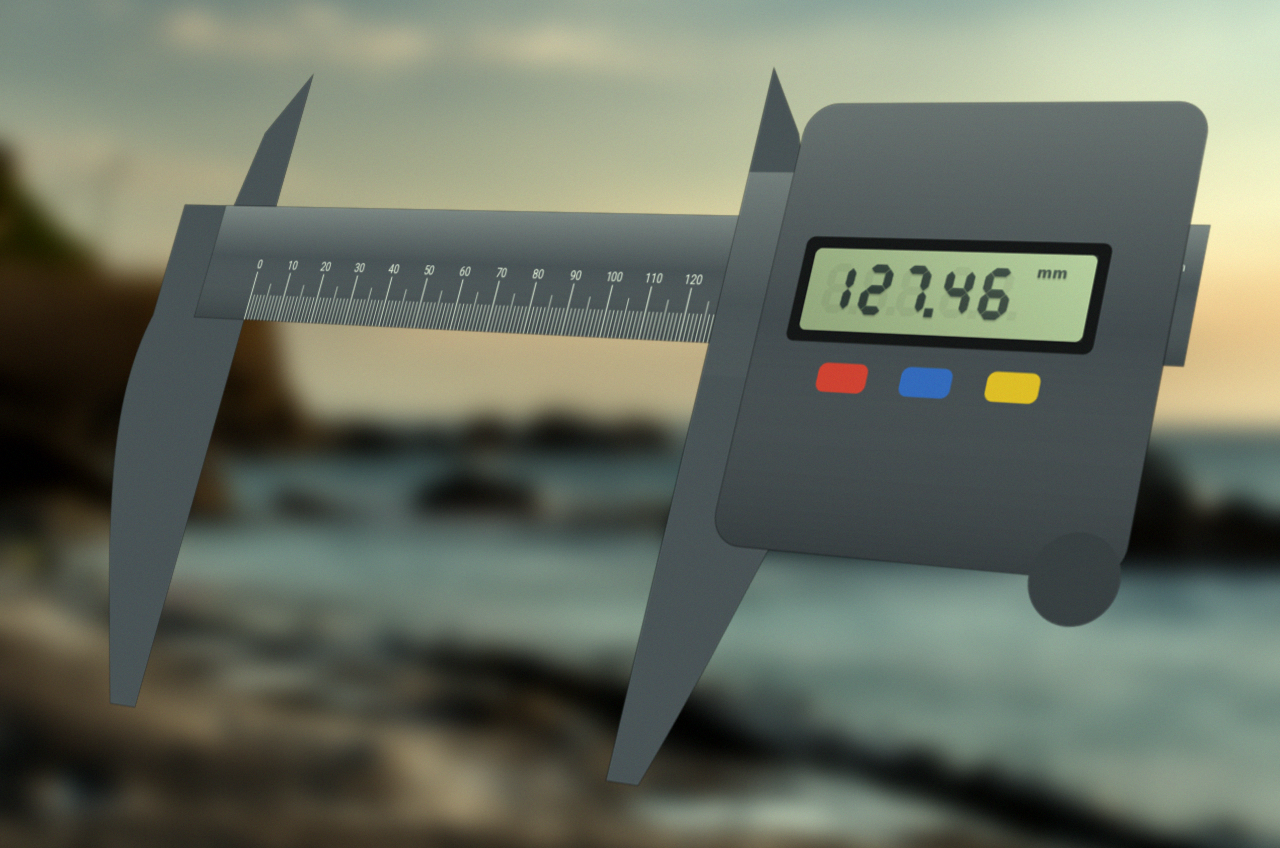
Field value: 127.46 mm
